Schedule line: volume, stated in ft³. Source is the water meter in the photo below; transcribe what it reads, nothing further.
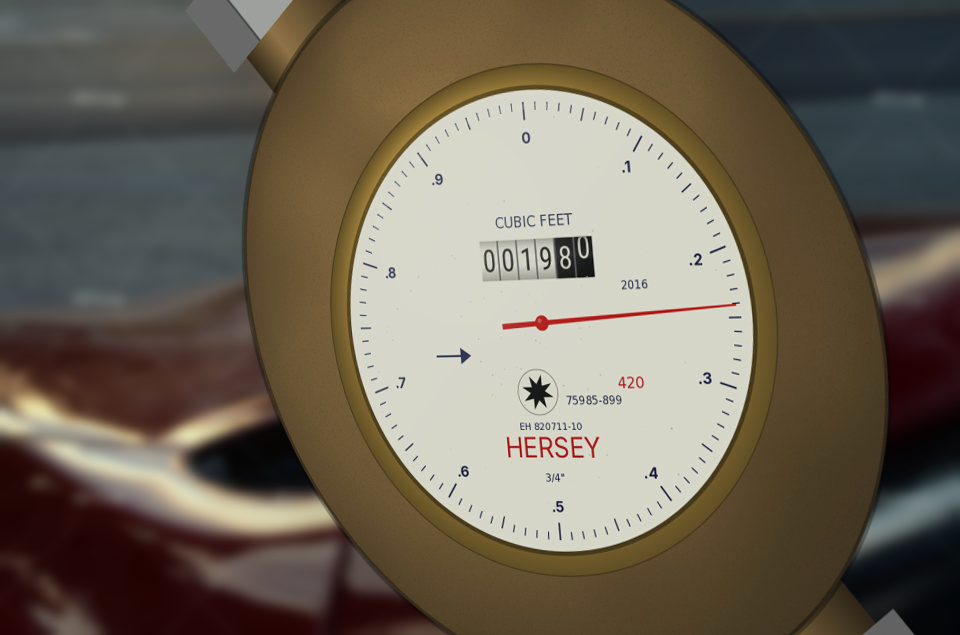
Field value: 1980.24 ft³
